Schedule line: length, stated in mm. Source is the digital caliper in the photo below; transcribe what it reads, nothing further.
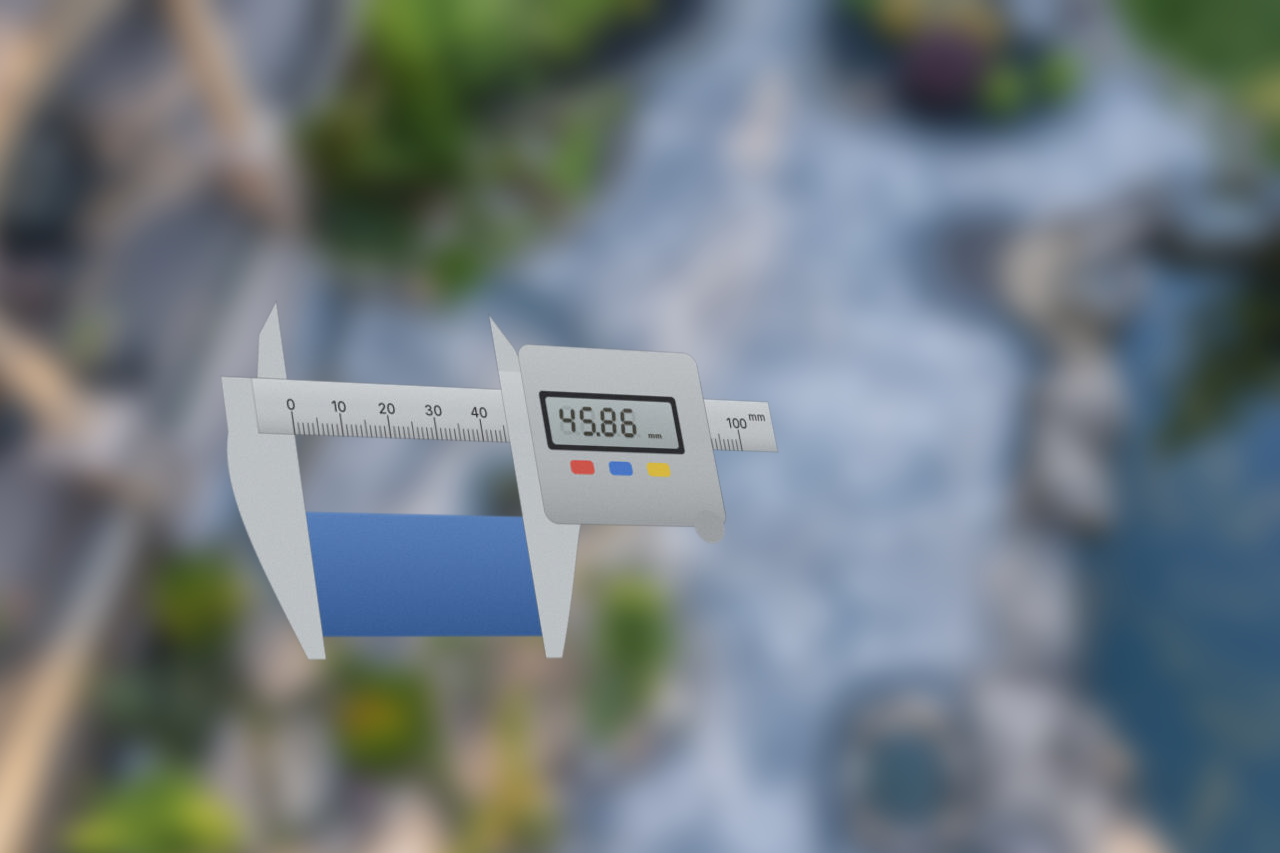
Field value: 45.86 mm
